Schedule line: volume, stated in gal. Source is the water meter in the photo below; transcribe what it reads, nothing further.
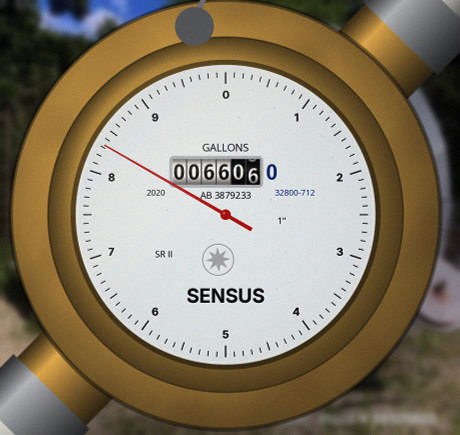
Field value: 66058.3 gal
